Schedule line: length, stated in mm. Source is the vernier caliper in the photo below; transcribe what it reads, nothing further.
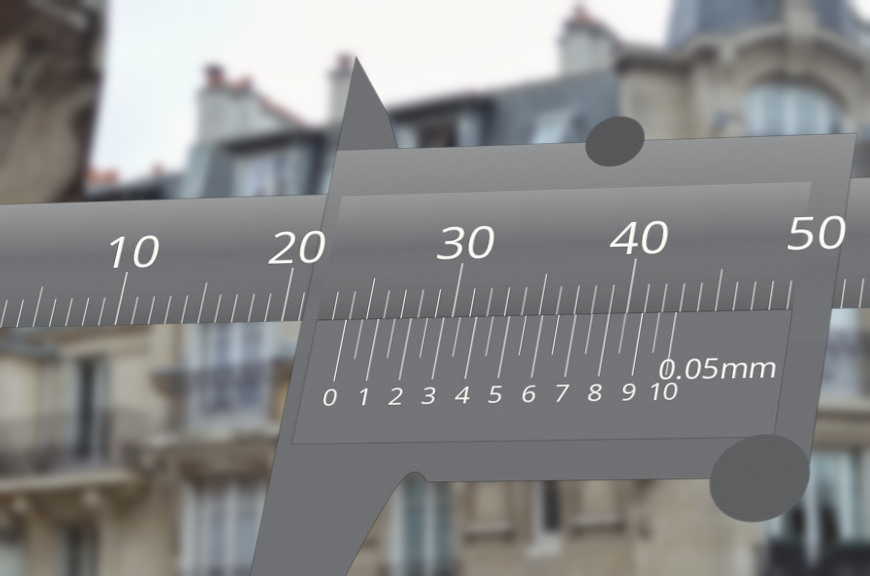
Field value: 23.8 mm
